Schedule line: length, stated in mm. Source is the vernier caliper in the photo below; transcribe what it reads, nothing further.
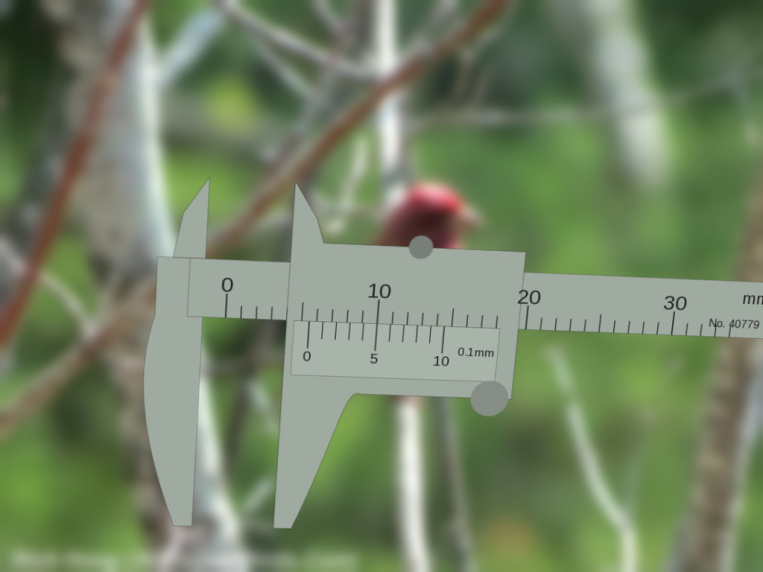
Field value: 5.5 mm
